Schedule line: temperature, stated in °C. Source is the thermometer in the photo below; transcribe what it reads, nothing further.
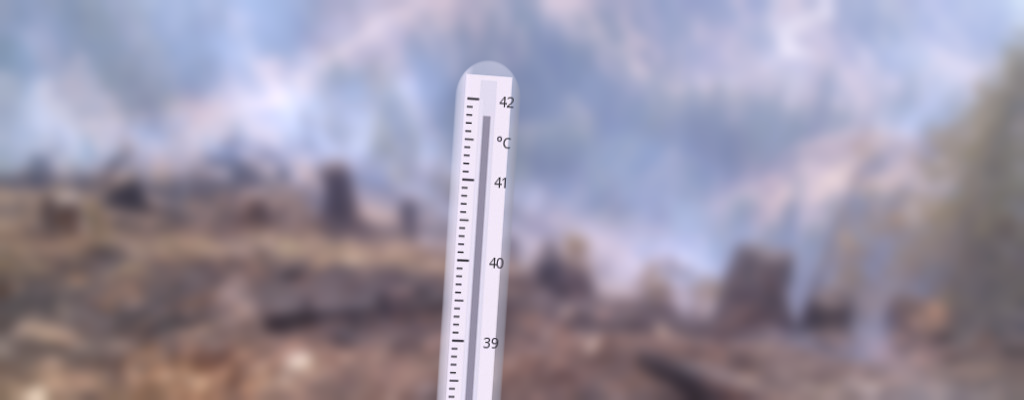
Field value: 41.8 °C
